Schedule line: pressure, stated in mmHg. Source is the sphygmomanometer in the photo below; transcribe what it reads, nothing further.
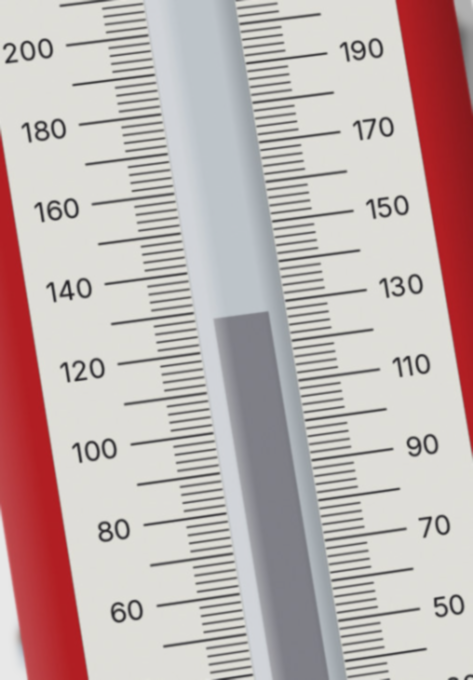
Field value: 128 mmHg
